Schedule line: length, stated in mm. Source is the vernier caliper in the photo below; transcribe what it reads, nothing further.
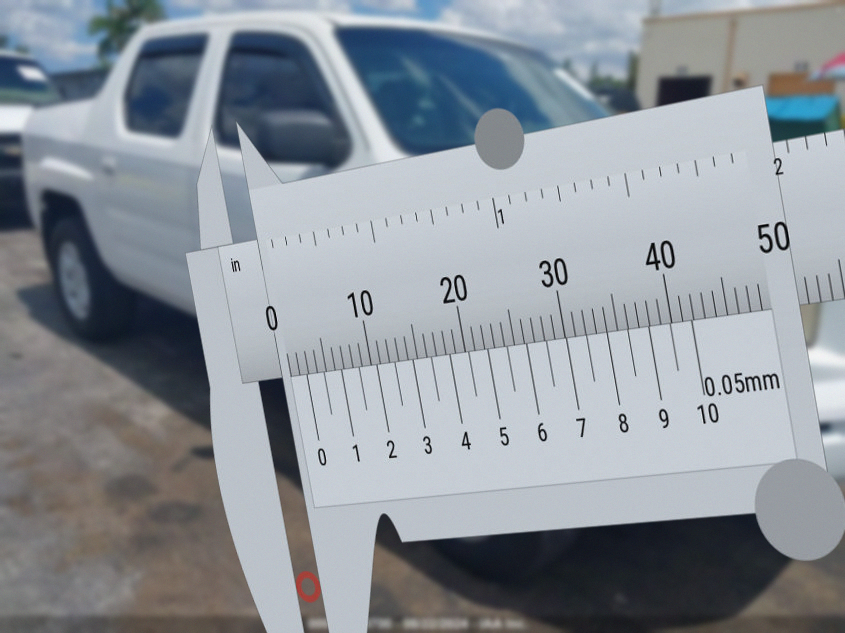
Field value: 2.8 mm
